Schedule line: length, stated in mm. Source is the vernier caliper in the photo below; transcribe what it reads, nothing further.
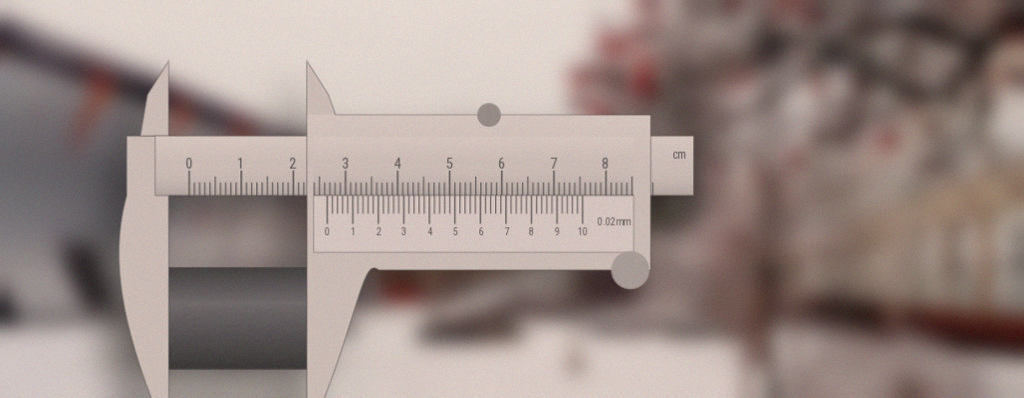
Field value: 26.5 mm
